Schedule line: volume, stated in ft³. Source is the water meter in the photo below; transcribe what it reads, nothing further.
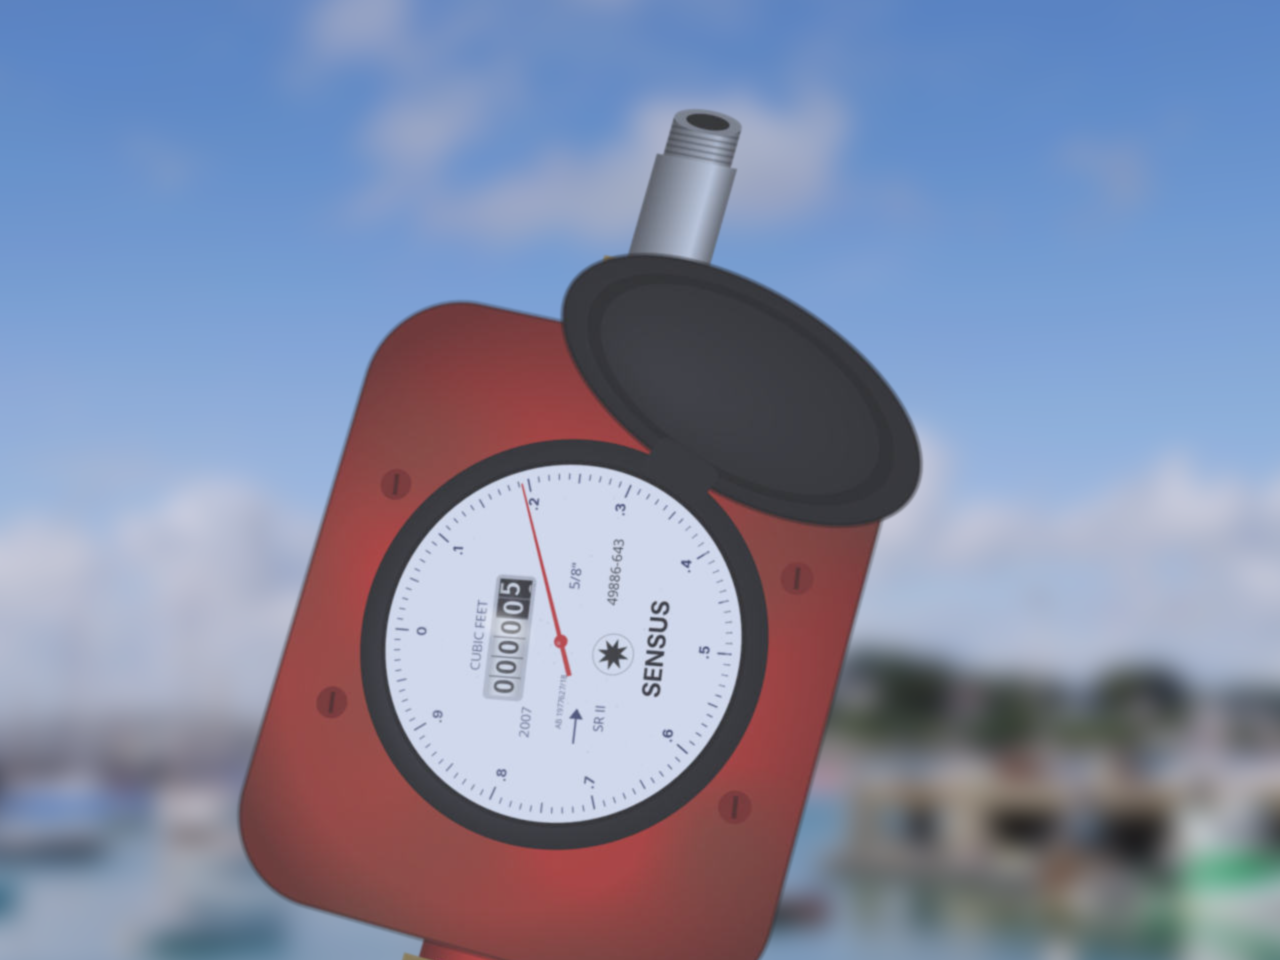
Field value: 5.19 ft³
